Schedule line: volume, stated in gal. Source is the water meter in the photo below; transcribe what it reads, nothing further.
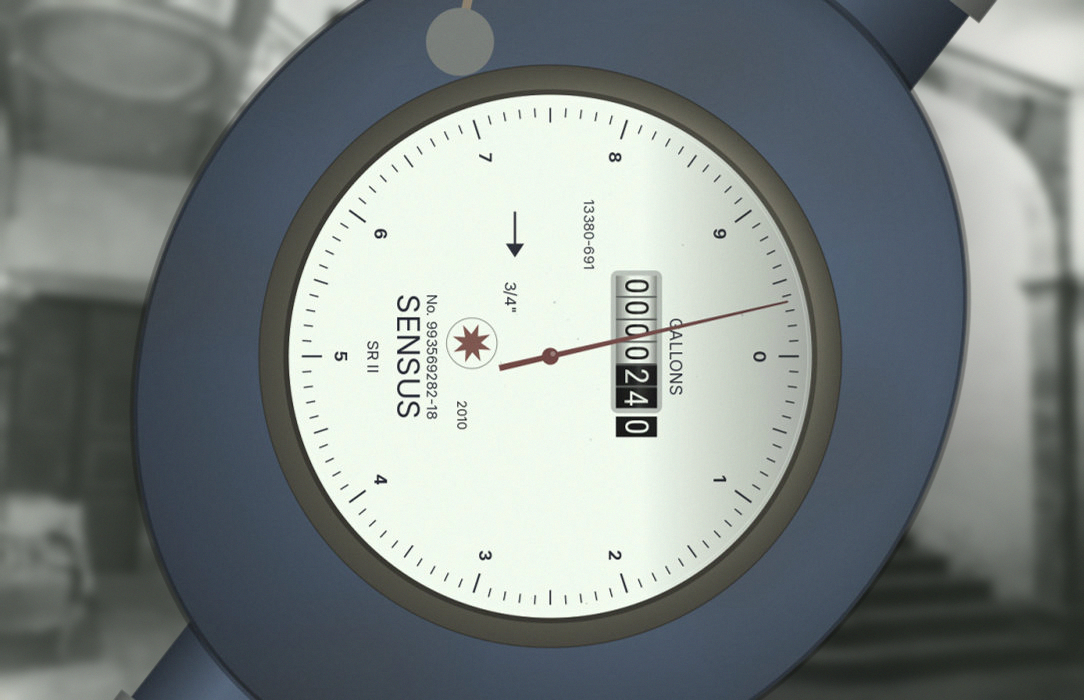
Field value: 239.6 gal
